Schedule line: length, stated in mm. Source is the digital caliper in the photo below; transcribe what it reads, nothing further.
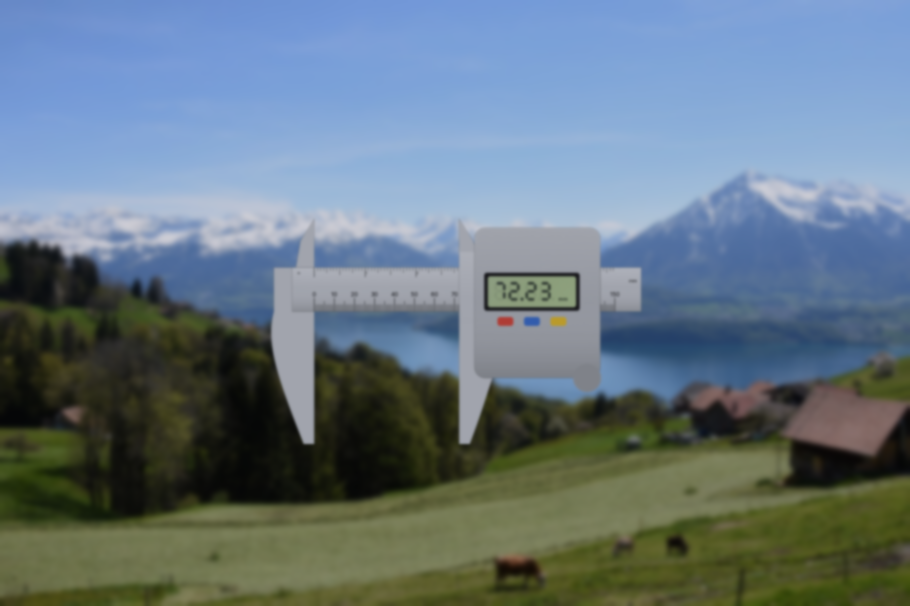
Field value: 72.23 mm
